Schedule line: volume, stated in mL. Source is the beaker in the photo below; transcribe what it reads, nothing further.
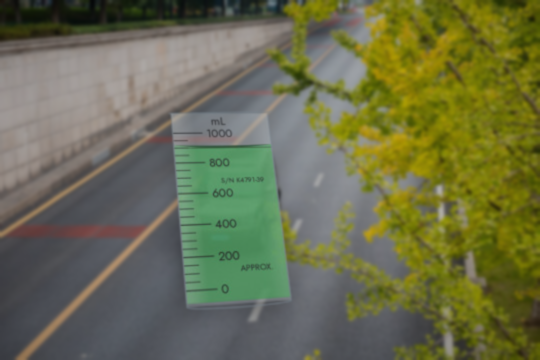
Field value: 900 mL
